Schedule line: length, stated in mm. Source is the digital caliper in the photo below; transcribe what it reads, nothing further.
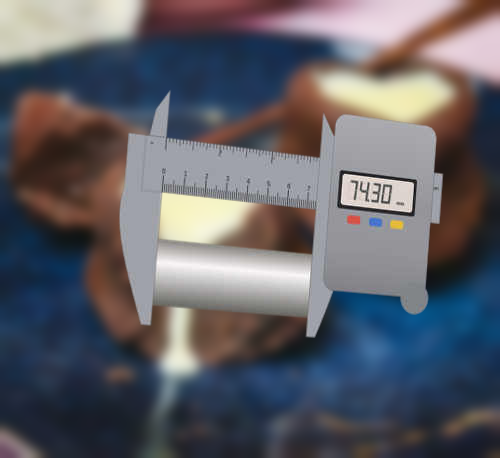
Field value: 74.30 mm
